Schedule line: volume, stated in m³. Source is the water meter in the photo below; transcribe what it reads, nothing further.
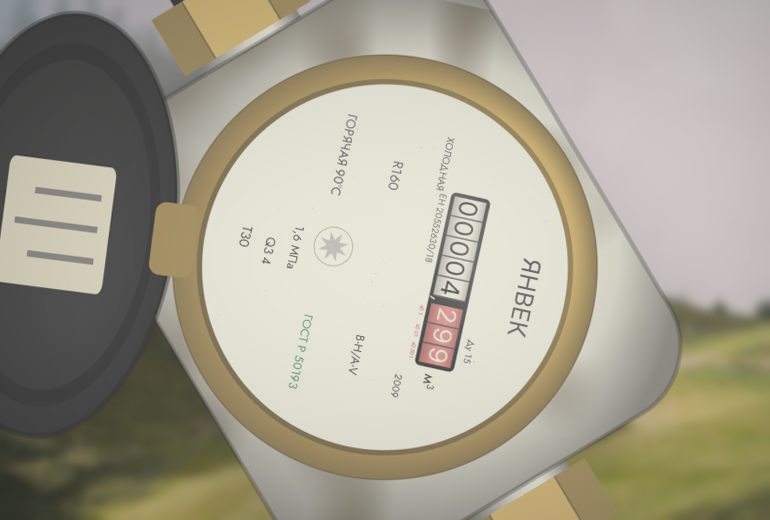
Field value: 4.299 m³
